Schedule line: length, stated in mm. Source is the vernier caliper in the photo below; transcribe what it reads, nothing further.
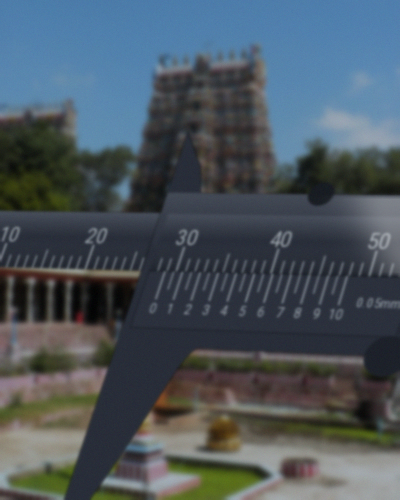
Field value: 28.8 mm
